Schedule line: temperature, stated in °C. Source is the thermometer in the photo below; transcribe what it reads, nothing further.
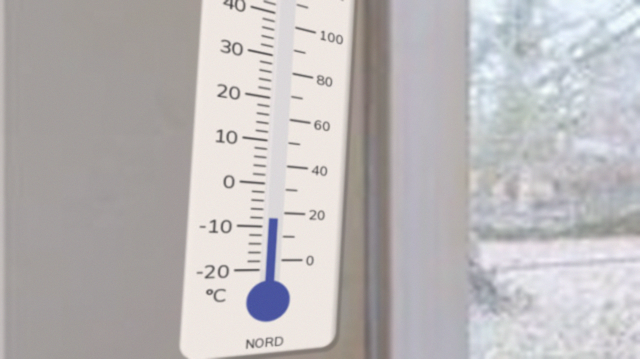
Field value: -8 °C
